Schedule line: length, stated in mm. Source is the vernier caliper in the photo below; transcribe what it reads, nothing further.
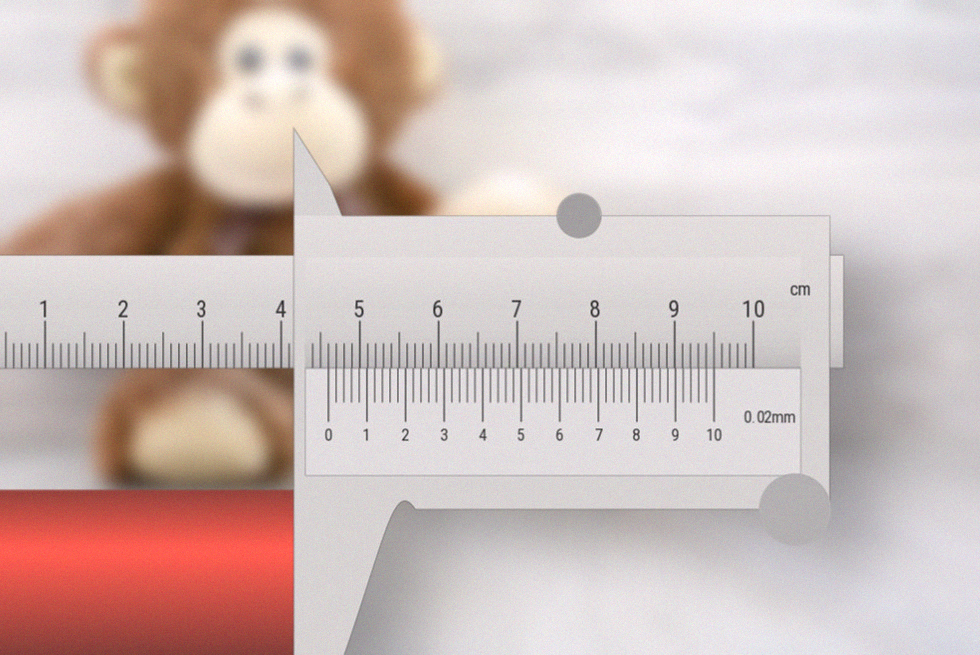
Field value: 46.0 mm
